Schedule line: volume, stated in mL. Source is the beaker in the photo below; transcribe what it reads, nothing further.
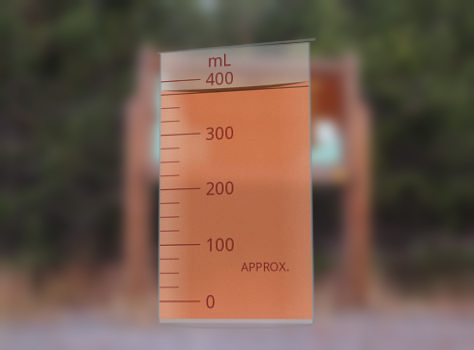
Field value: 375 mL
